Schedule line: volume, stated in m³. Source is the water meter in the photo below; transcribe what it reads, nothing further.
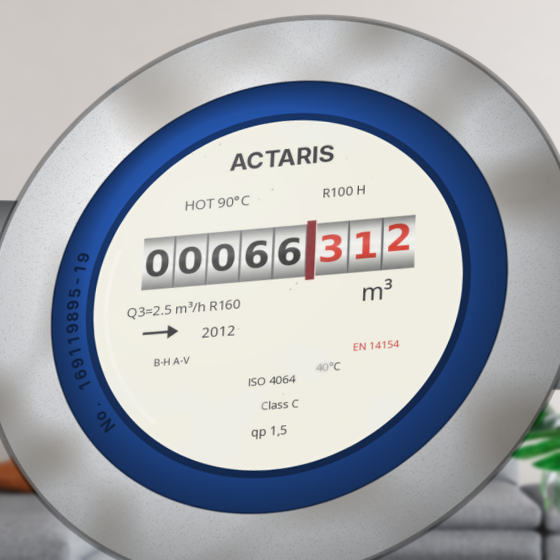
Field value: 66.312 m³
